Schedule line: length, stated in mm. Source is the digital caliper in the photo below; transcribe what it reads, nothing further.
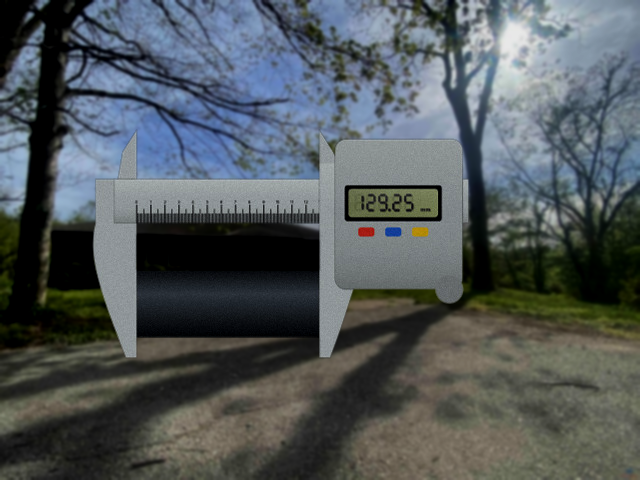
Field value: 129.25 mm
